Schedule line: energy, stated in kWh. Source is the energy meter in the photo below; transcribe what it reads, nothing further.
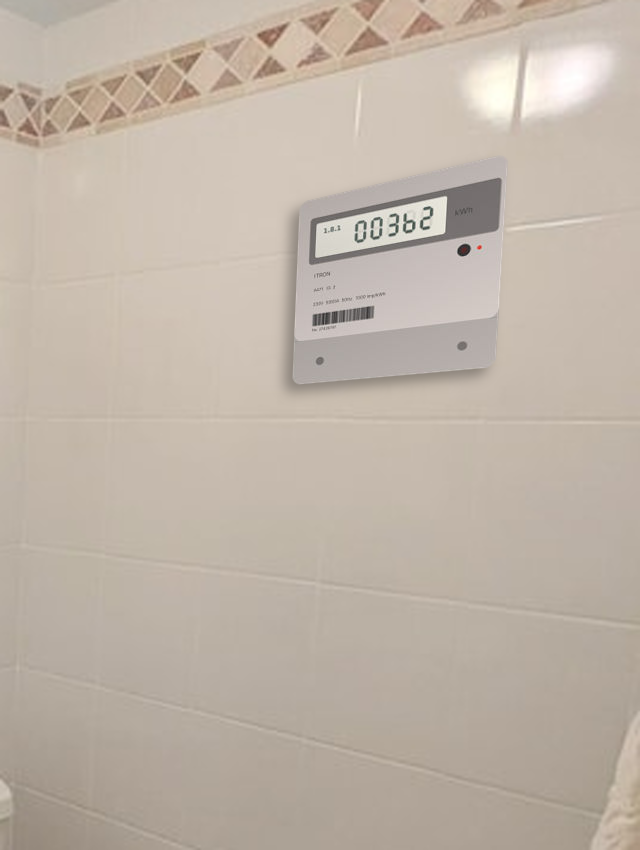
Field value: 362 kWh
